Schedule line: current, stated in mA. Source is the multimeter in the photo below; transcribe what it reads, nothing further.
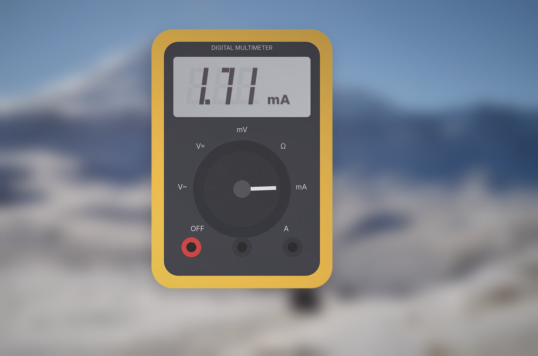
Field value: 1.71 mA
